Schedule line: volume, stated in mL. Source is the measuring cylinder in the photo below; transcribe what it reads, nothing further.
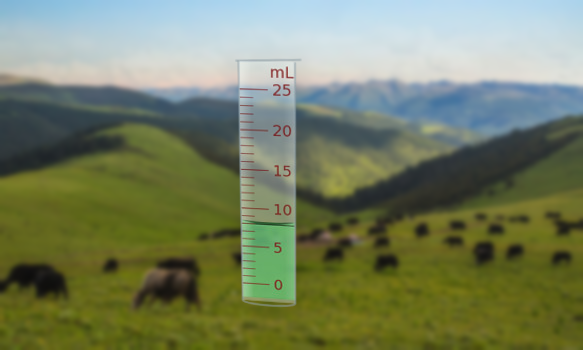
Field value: 8 mL
